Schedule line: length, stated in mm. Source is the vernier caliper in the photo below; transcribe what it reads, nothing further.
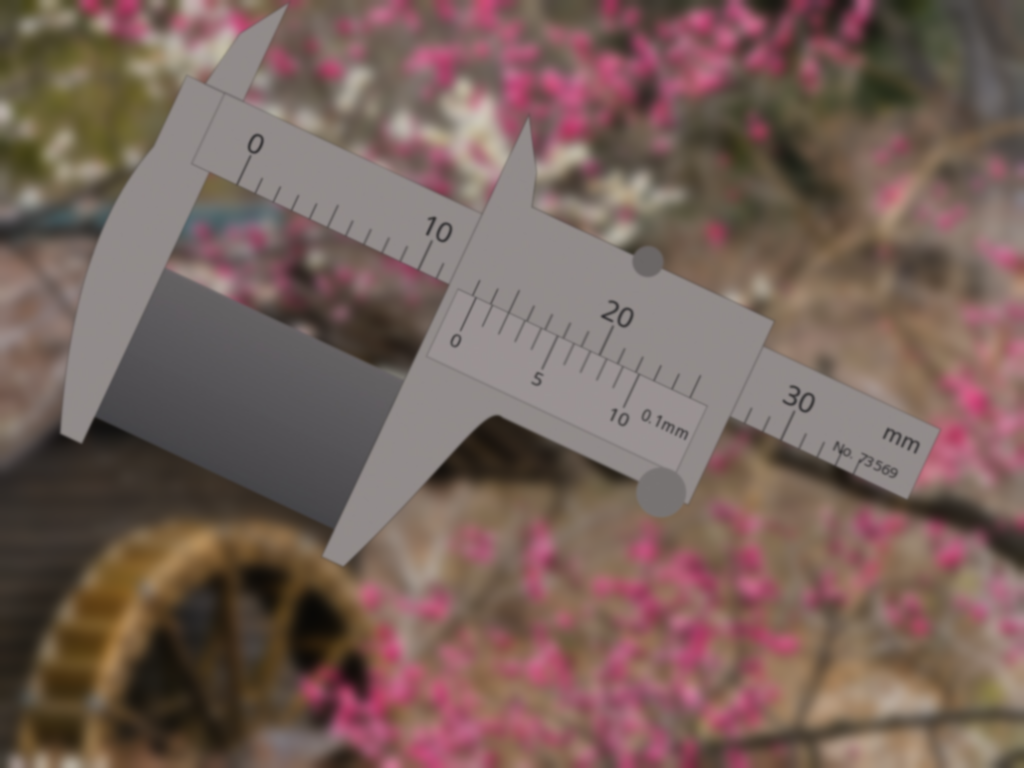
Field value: 13.2 mm
